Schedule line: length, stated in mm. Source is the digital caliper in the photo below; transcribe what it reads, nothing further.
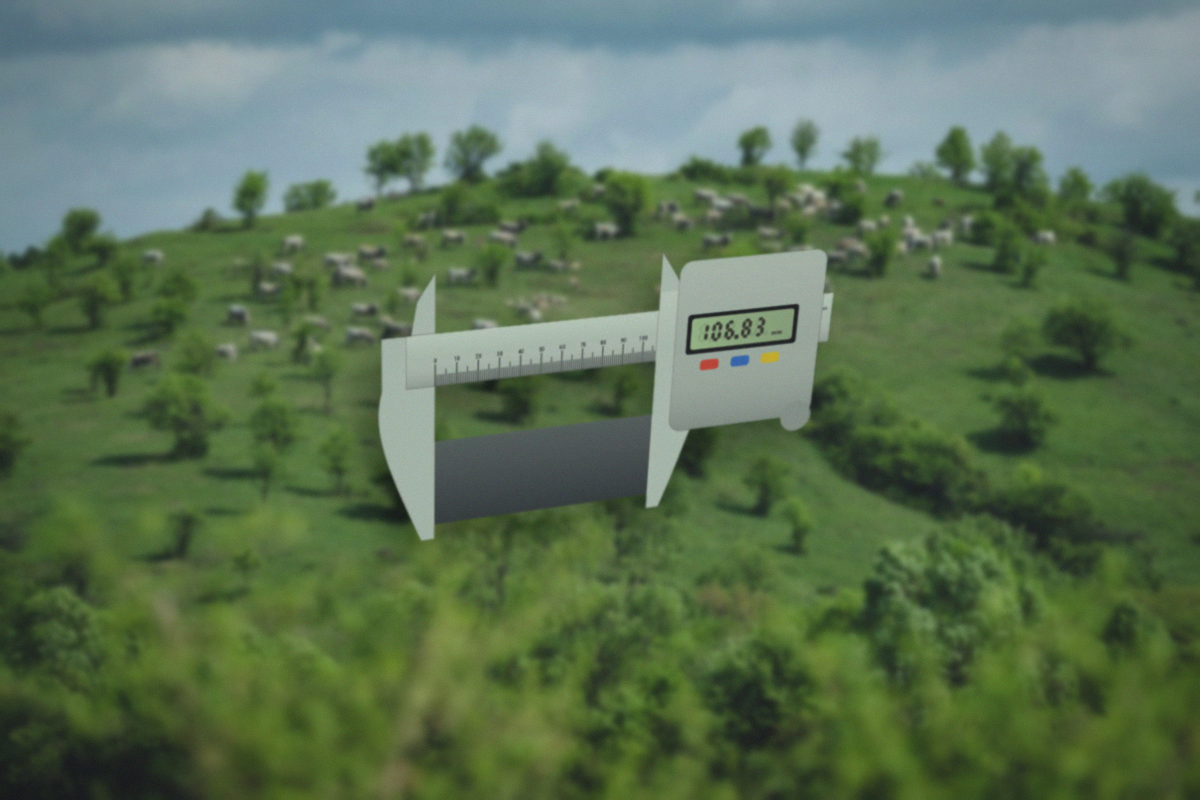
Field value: 106.83 mm
